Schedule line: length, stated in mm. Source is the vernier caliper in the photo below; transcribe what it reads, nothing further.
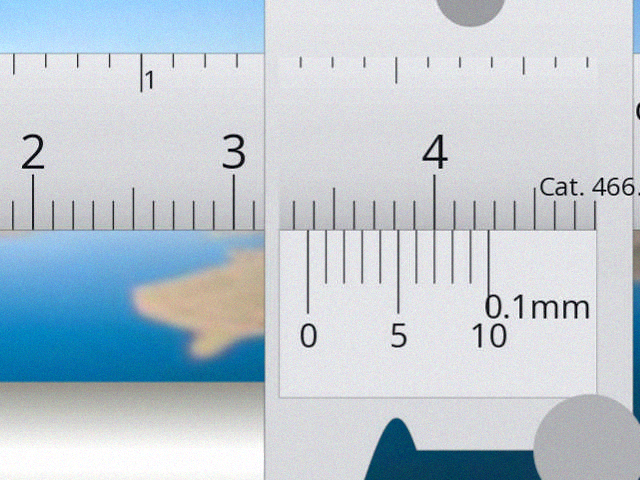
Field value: 33.7 mm
